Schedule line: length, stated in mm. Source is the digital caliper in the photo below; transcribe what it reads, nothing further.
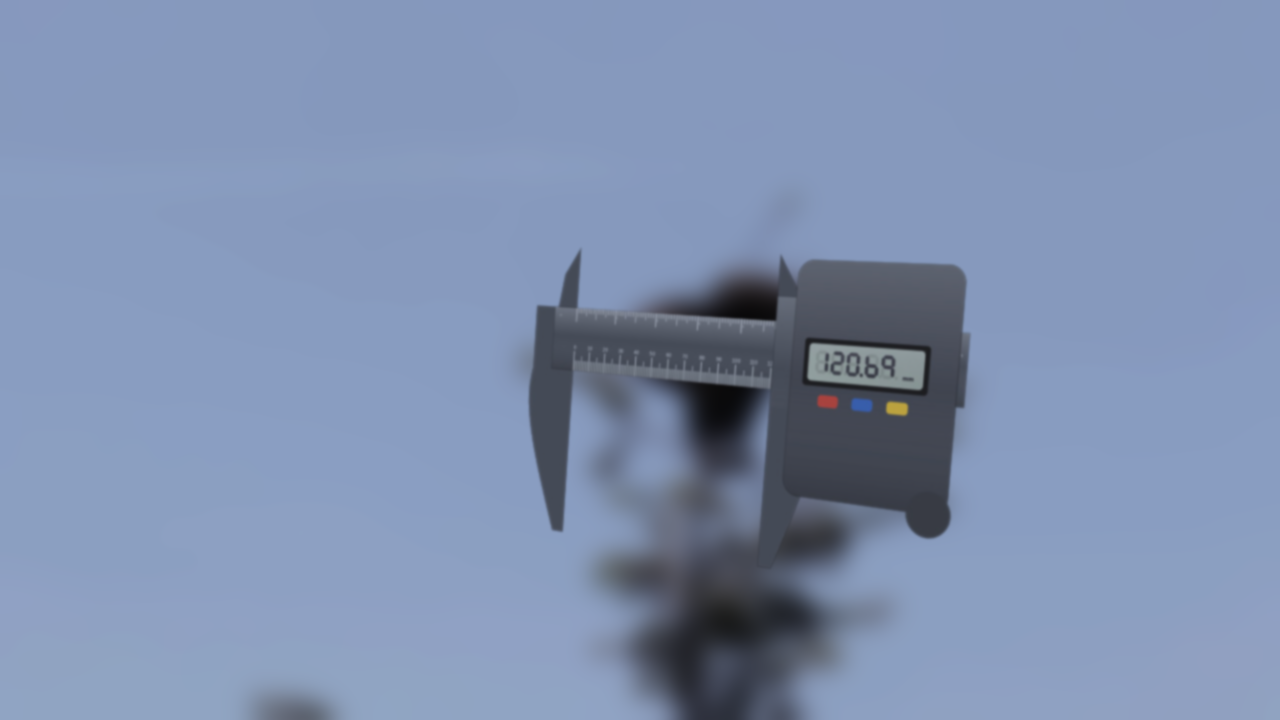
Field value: 120.69 mm
